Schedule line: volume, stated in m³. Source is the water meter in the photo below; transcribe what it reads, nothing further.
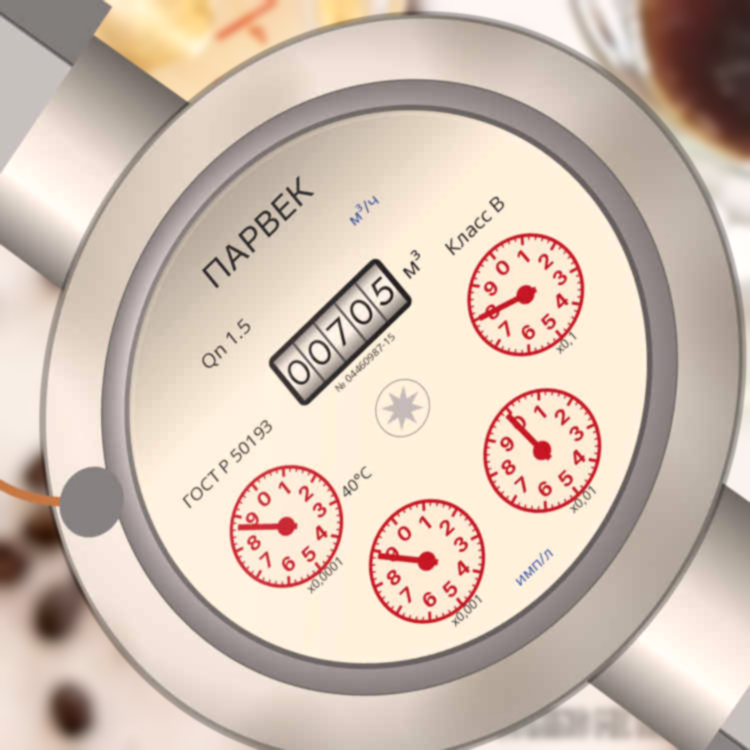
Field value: 705.7988 m³
